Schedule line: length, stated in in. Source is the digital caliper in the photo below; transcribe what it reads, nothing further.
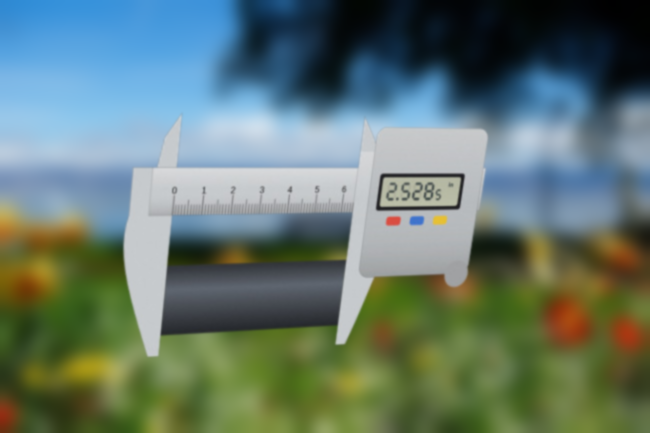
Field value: 2.5285 in
